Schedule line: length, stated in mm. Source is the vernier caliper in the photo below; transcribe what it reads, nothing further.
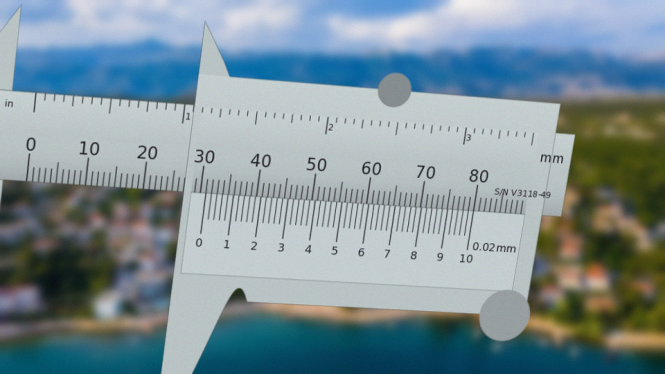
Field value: 31.0 mm
